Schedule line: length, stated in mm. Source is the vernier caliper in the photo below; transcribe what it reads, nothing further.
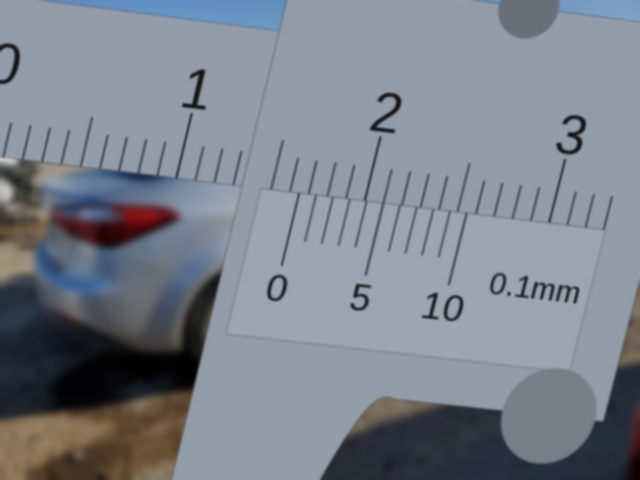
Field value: 16.5 mm
